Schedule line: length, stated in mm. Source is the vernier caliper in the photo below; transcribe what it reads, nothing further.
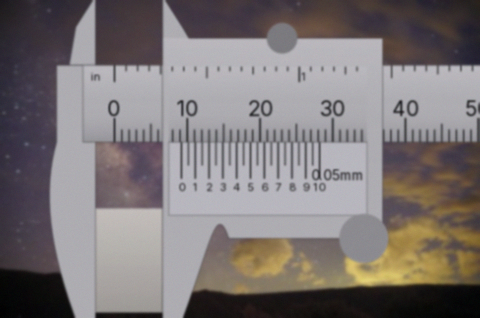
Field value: 9.2 mm
